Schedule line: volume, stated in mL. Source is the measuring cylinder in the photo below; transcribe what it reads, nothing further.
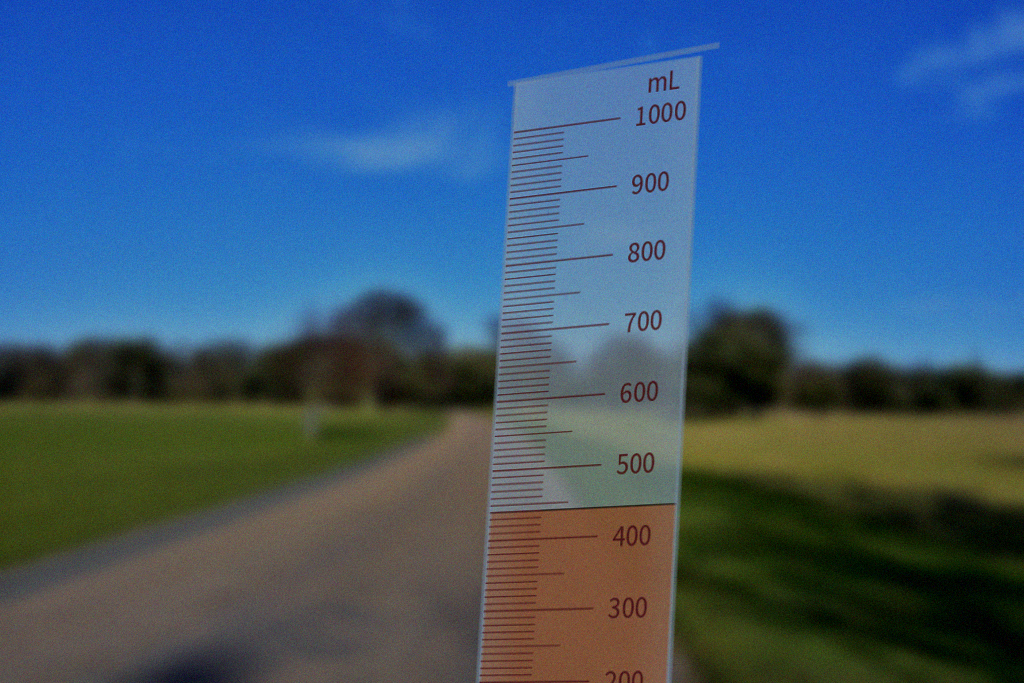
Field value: 440 mL
